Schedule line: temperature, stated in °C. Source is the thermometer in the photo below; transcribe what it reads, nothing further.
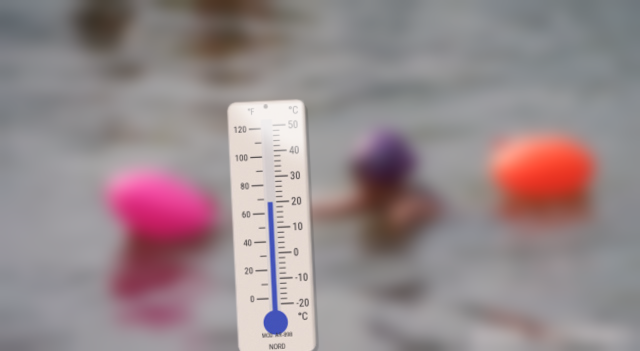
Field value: 20 °C
